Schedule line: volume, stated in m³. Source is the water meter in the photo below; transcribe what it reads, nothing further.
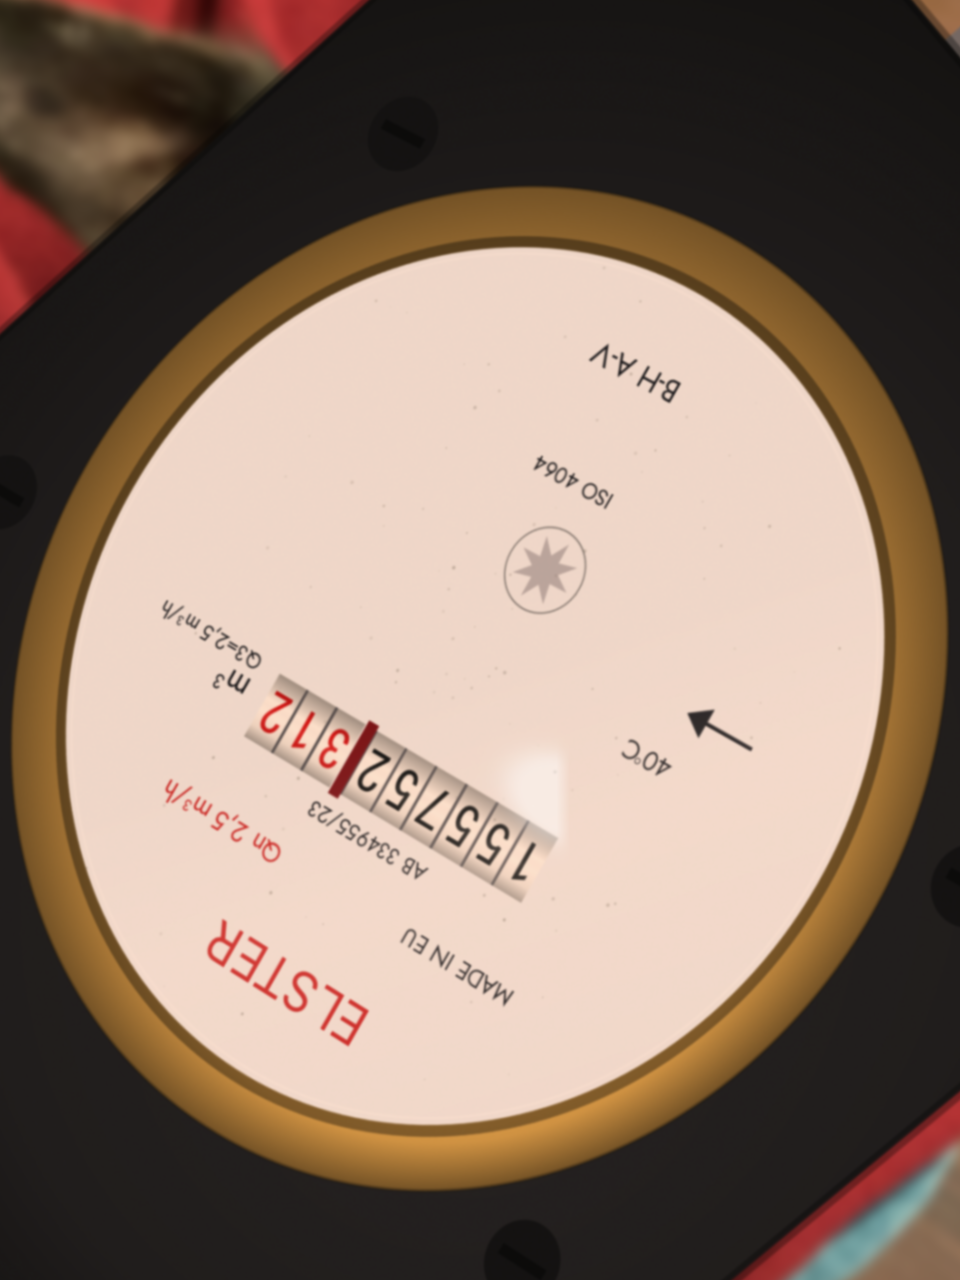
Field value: 155752.312 m³
